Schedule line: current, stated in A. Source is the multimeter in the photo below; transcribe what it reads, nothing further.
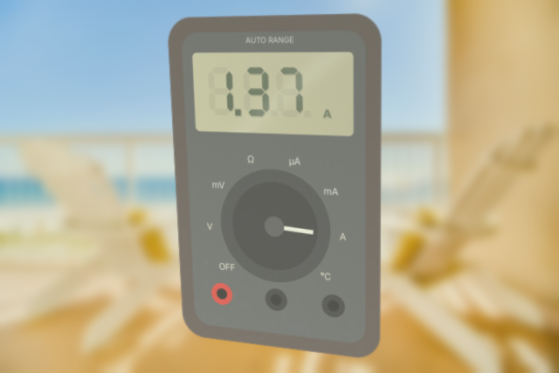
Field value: 1.37 A
